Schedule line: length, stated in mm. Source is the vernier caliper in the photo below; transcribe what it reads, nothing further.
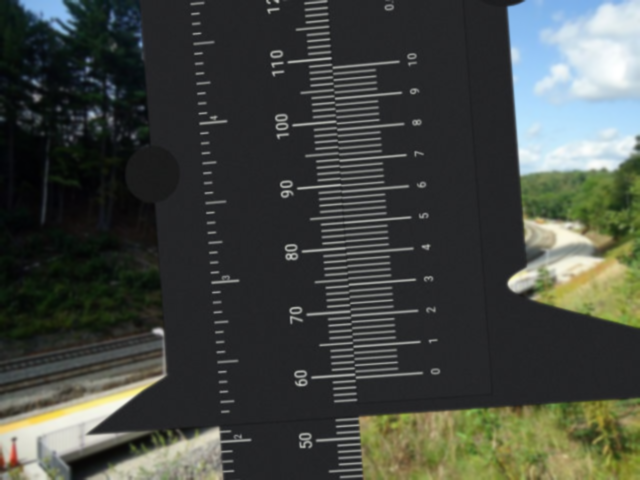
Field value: 59.5 mm
